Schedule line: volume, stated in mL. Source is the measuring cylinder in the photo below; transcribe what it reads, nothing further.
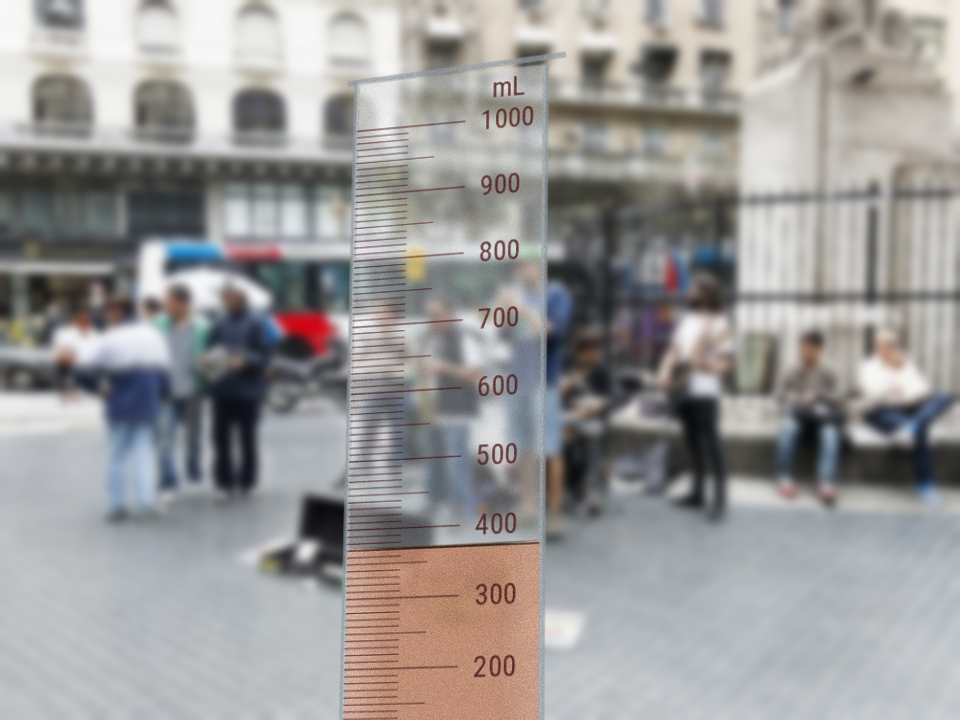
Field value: 370 mL
